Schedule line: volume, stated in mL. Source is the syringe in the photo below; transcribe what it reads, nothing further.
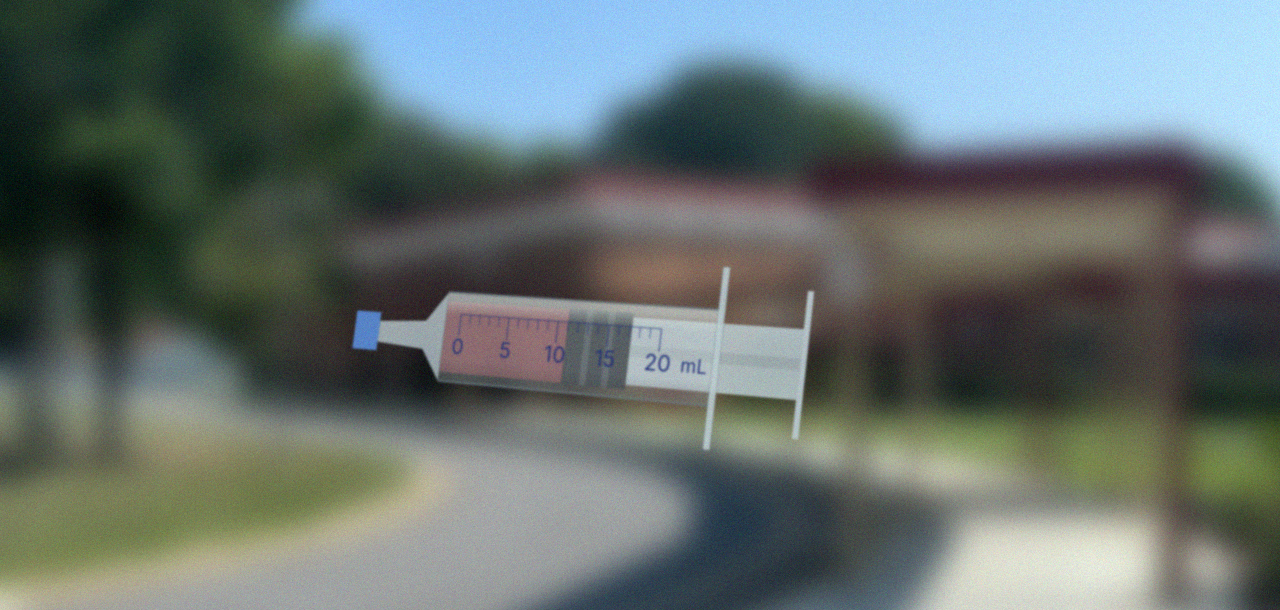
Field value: 11 mL
